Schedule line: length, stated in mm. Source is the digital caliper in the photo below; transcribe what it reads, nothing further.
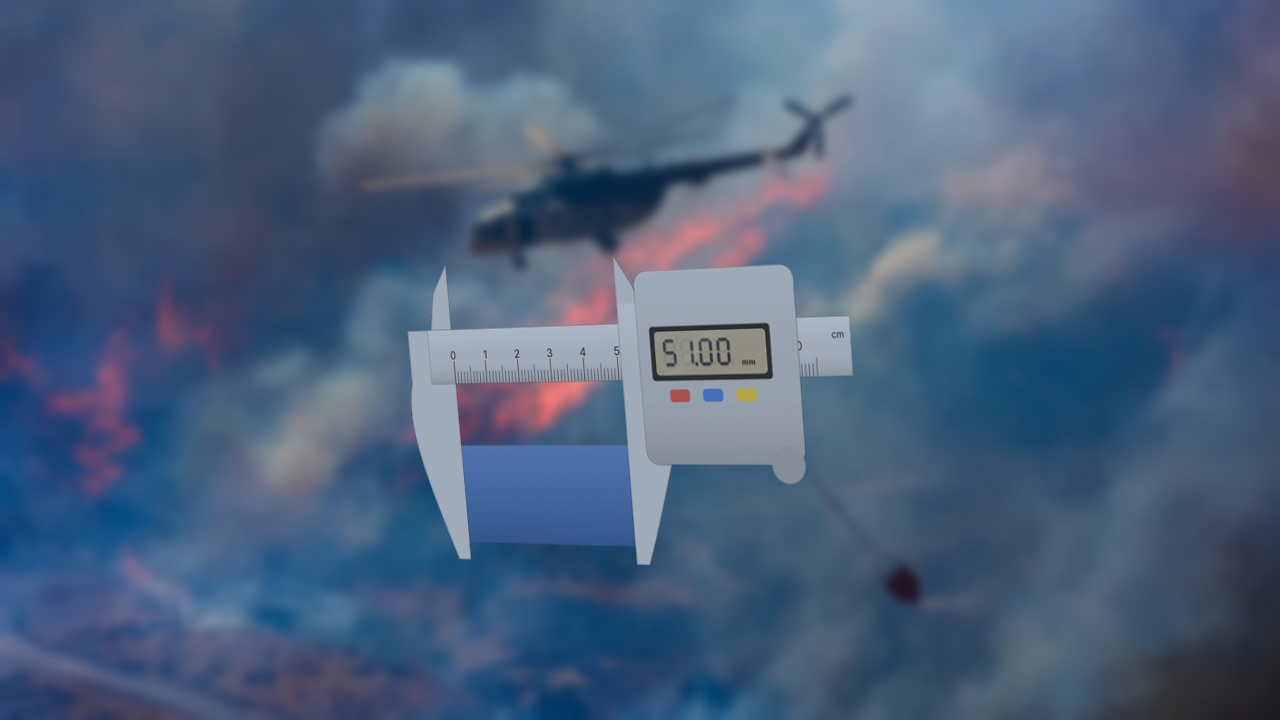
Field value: 51.00 mm
